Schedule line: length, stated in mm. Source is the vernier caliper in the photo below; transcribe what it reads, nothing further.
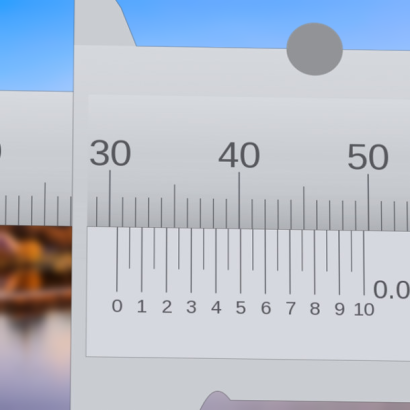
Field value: 30.6 mm
